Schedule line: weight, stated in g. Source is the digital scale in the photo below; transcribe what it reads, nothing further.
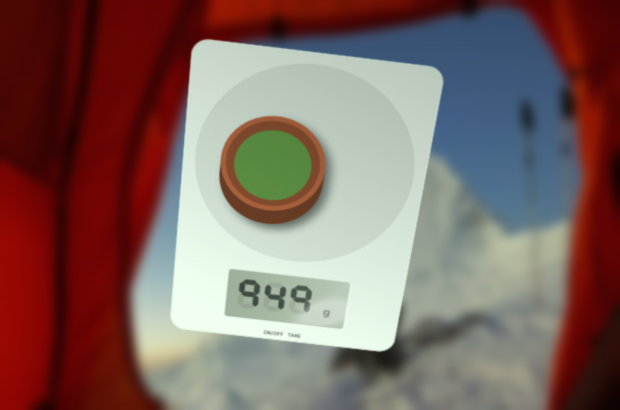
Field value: 949 g
